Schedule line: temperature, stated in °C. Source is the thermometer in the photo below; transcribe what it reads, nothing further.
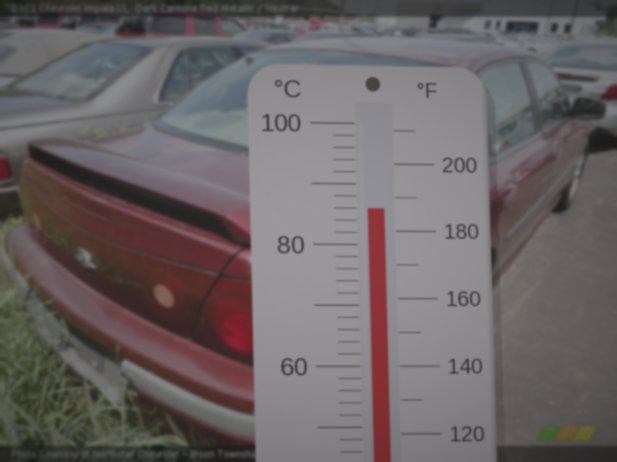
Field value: 86 °C
